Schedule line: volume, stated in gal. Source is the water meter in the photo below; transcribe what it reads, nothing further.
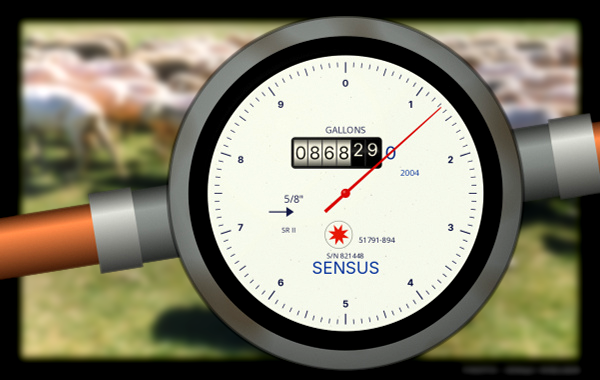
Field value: 868291.3 gal
